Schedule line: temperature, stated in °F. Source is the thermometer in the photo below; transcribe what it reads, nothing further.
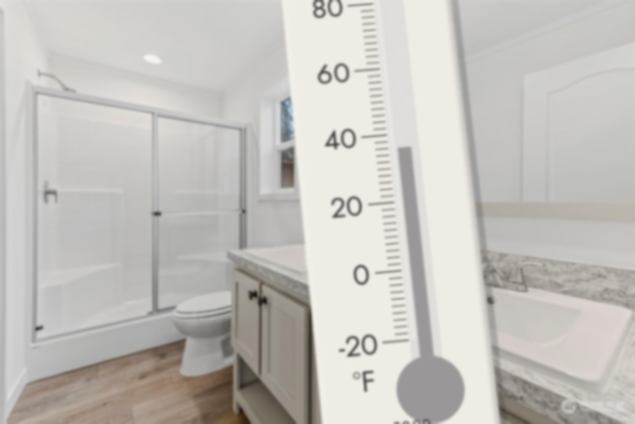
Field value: 36 °F
